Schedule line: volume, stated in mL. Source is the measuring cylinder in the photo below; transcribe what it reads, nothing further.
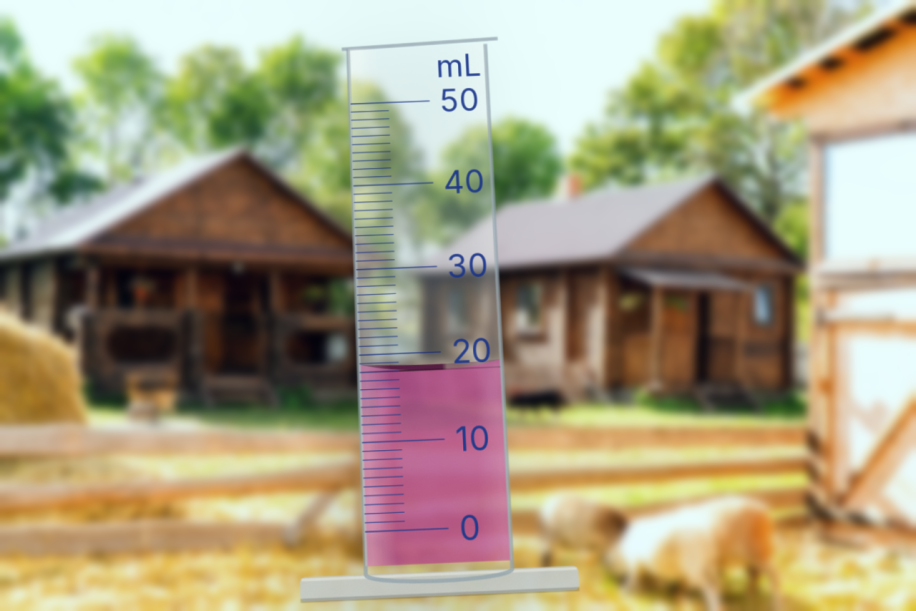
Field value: 18 mL
